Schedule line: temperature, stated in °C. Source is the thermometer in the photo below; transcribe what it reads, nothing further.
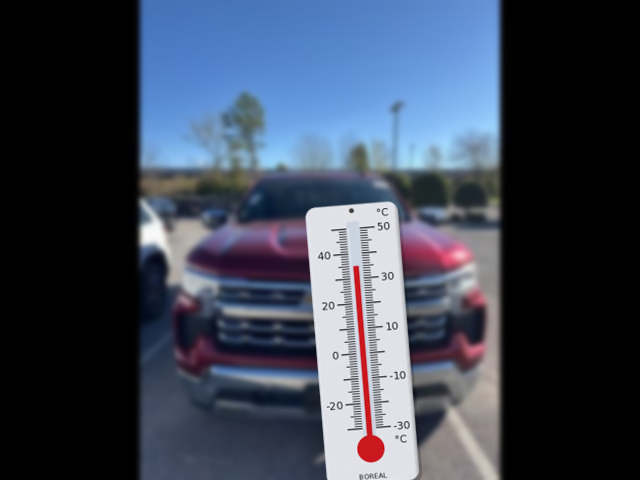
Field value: 35 °C
